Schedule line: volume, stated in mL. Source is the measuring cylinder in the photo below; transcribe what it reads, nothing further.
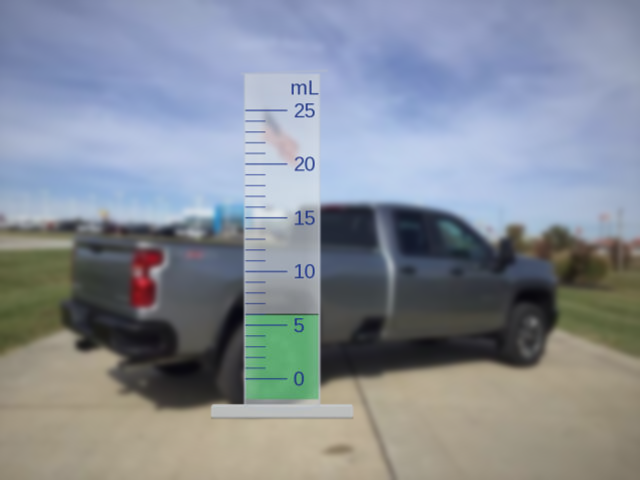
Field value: 6 mL
